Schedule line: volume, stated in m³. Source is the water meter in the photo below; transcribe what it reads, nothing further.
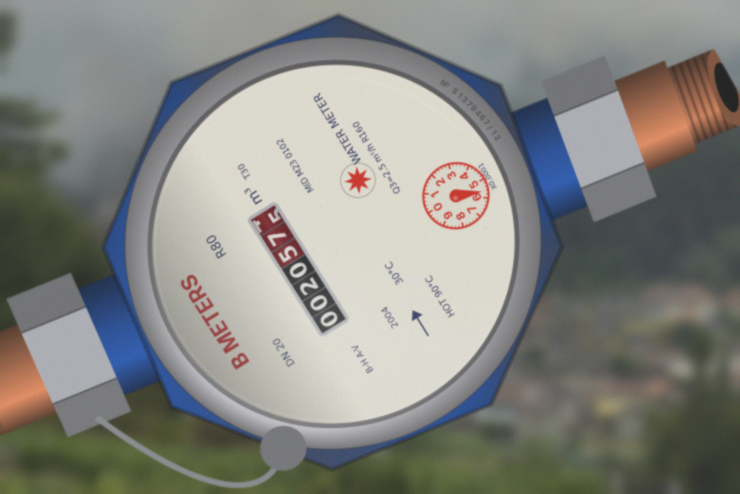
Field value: 20.5745 m³
